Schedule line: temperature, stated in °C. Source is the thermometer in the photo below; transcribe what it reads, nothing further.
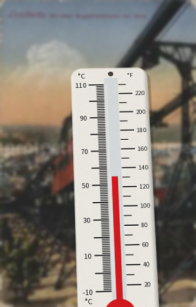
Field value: 55 °C
